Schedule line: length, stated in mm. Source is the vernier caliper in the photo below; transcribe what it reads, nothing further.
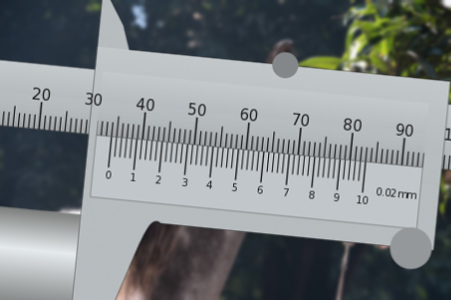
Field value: 34.0 mm
